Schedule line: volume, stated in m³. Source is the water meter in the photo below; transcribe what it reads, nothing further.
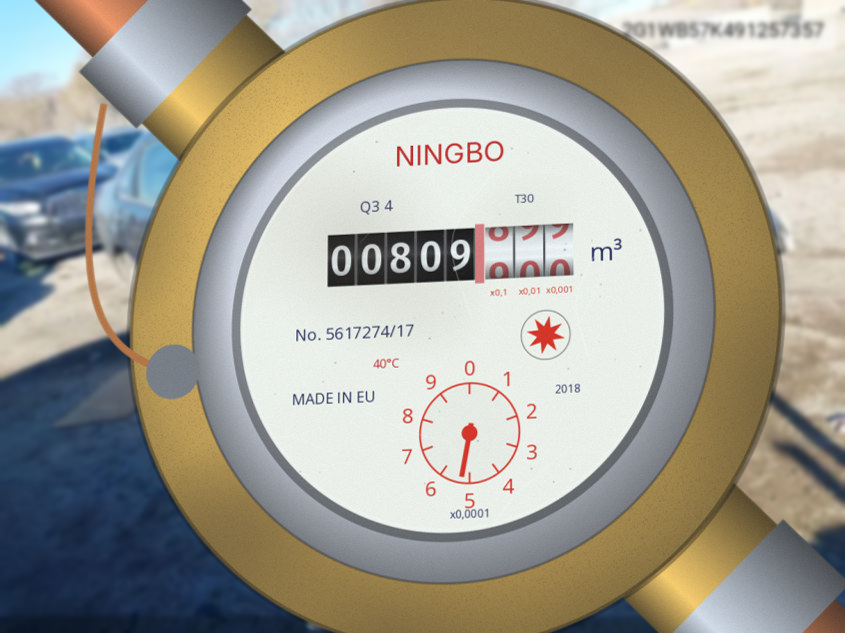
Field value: 809.8995 m³
